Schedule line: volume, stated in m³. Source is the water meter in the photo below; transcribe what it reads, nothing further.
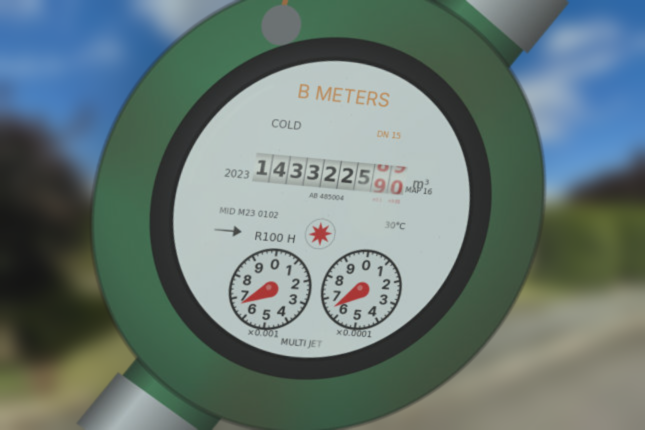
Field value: 1433225.8966 m³
